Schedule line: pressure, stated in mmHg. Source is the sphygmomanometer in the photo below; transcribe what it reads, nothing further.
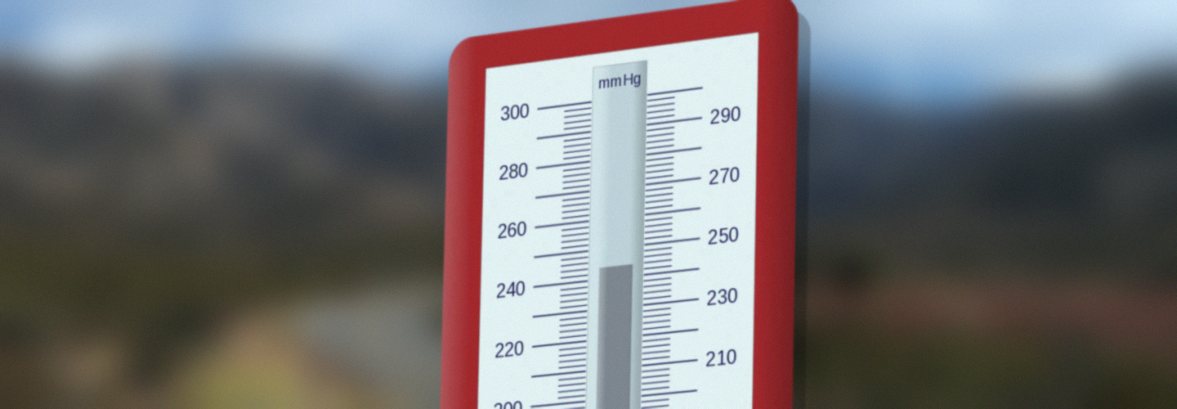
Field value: 244 mmHg
